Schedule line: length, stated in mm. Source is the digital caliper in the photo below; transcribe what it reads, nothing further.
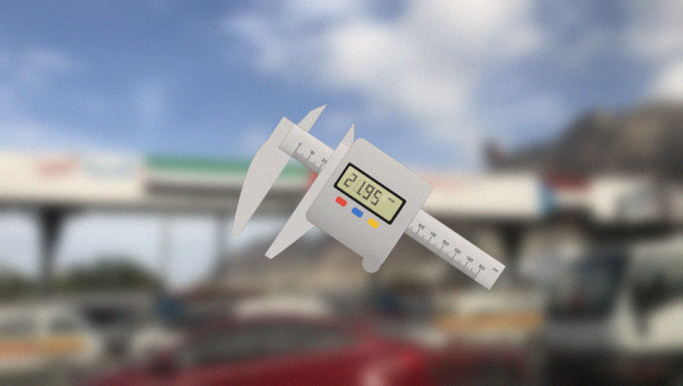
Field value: 21.95 mm
